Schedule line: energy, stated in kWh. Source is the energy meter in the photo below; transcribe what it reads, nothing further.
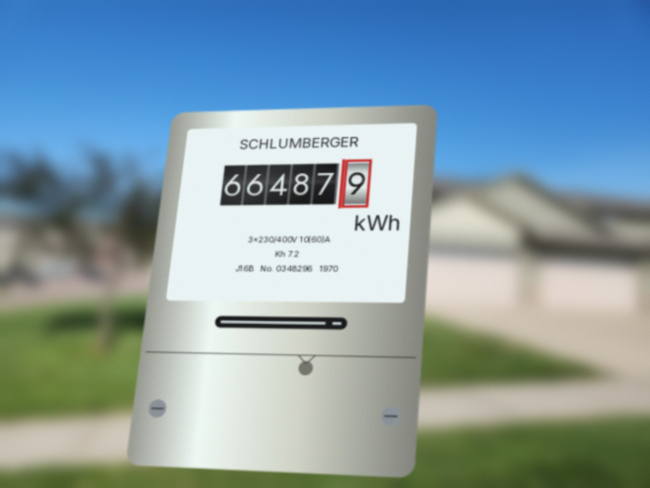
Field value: 66487.9 kWh
